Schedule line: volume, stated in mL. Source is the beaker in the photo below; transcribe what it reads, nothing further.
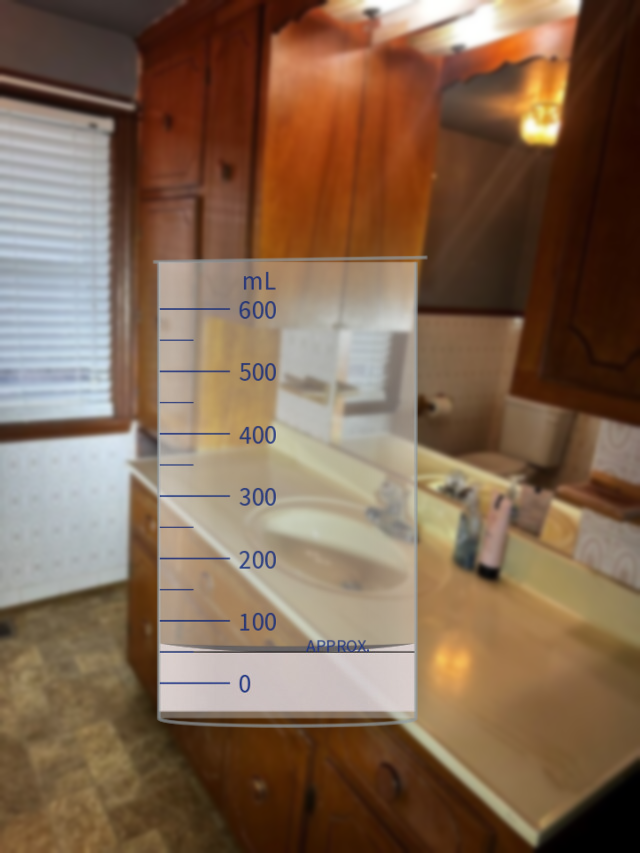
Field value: 50 mL
